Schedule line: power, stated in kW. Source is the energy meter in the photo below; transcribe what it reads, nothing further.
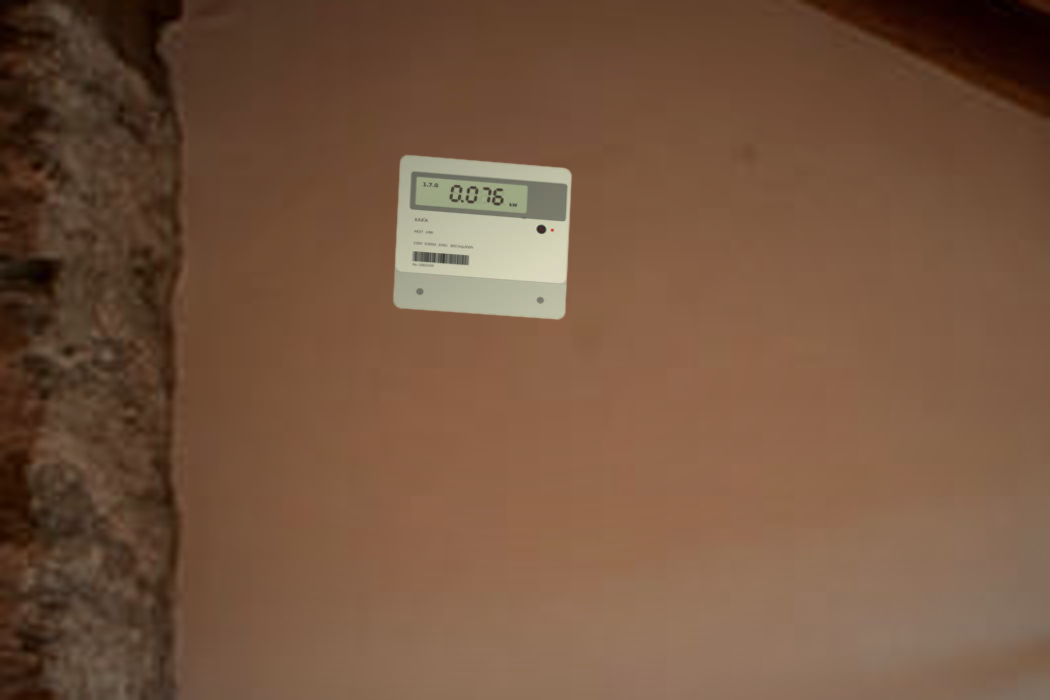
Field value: 0.076 kW
